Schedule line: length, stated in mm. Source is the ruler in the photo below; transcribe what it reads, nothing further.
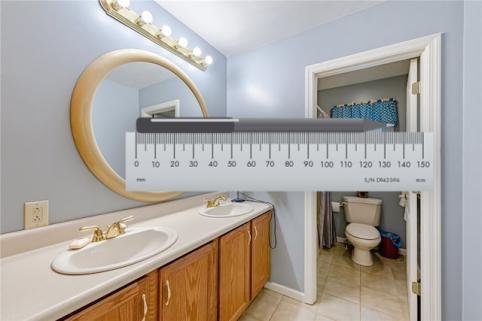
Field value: 135 mm
